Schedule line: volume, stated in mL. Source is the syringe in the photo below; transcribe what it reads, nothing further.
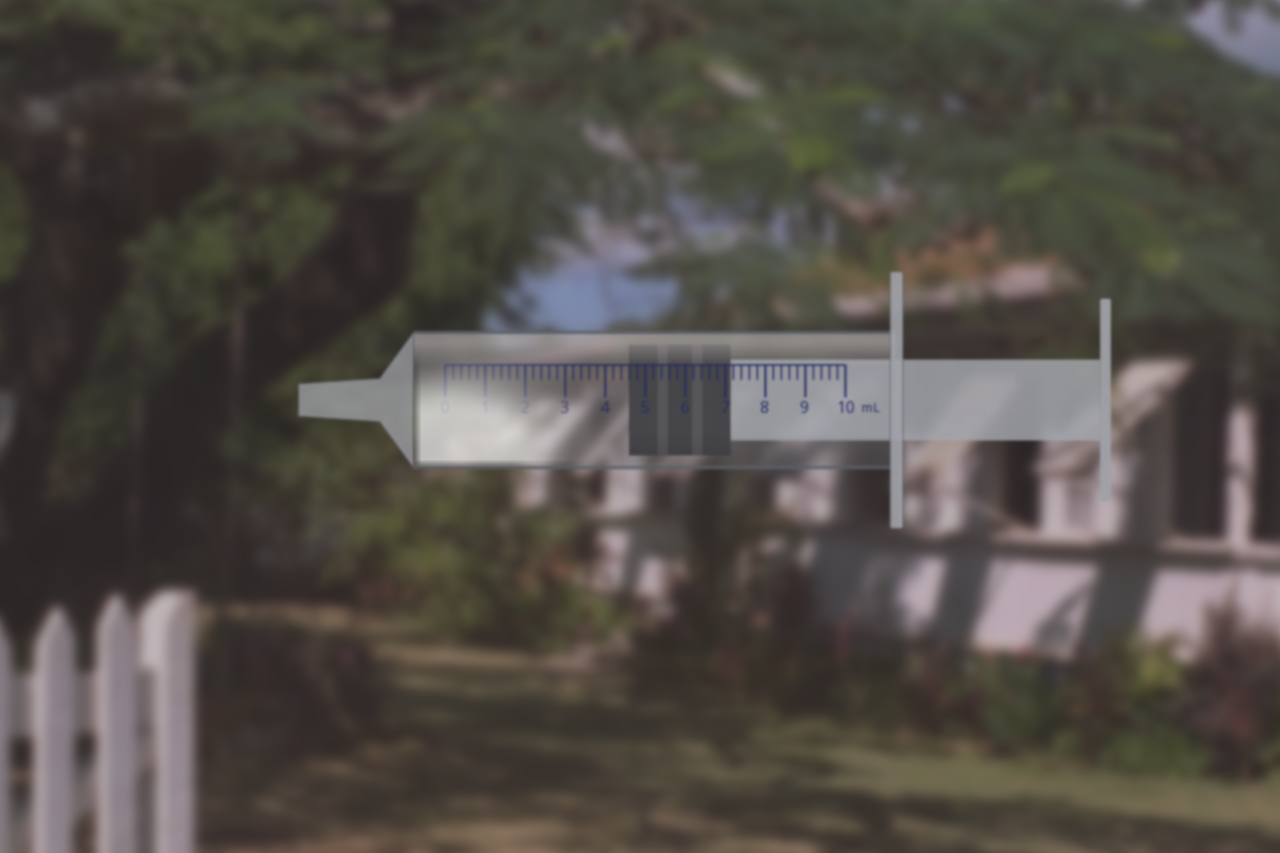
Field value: 4.6 mL
